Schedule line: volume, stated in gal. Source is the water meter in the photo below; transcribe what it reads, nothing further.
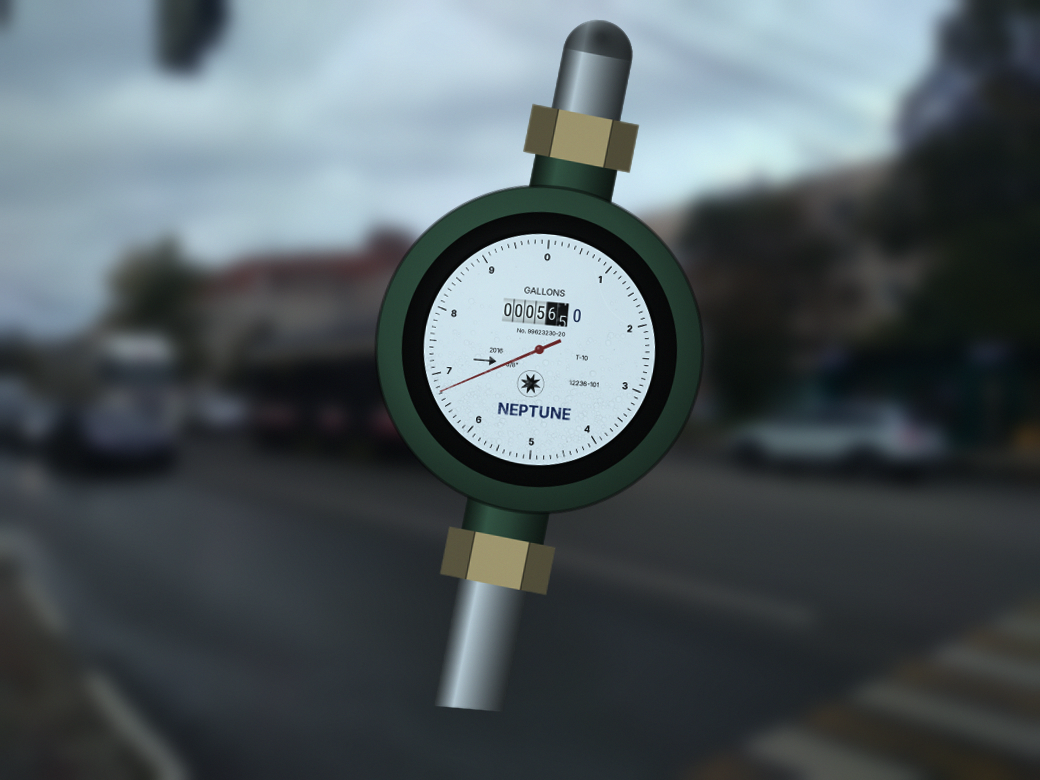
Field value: 5646.7 gal
